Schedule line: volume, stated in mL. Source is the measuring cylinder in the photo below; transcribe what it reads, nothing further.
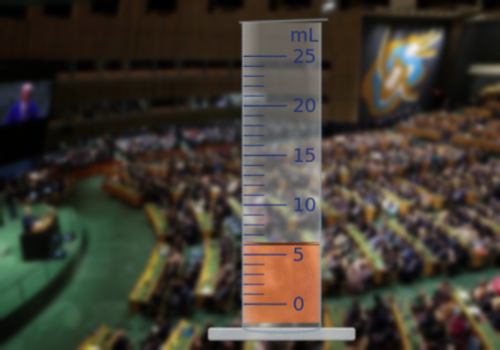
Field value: 6 mL
